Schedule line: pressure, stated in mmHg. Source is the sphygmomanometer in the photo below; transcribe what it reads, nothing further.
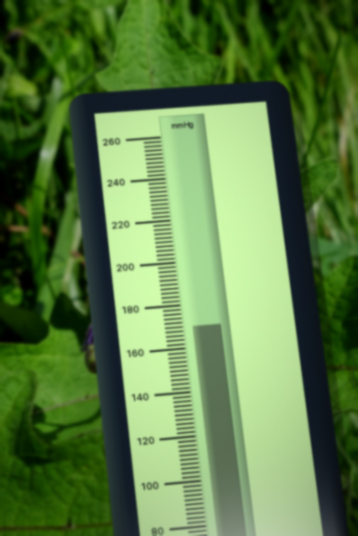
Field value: 170 mmHg
